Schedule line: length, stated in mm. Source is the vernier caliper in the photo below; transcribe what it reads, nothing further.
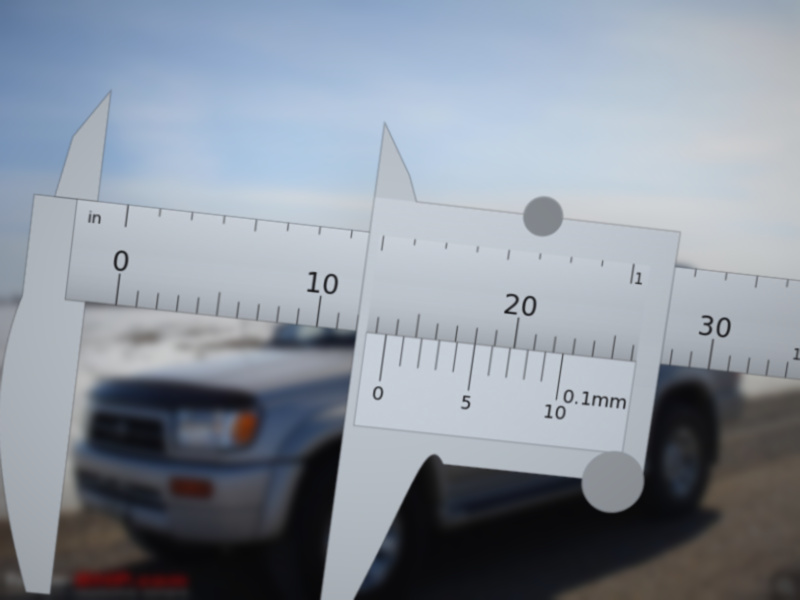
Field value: 13.5 mm
